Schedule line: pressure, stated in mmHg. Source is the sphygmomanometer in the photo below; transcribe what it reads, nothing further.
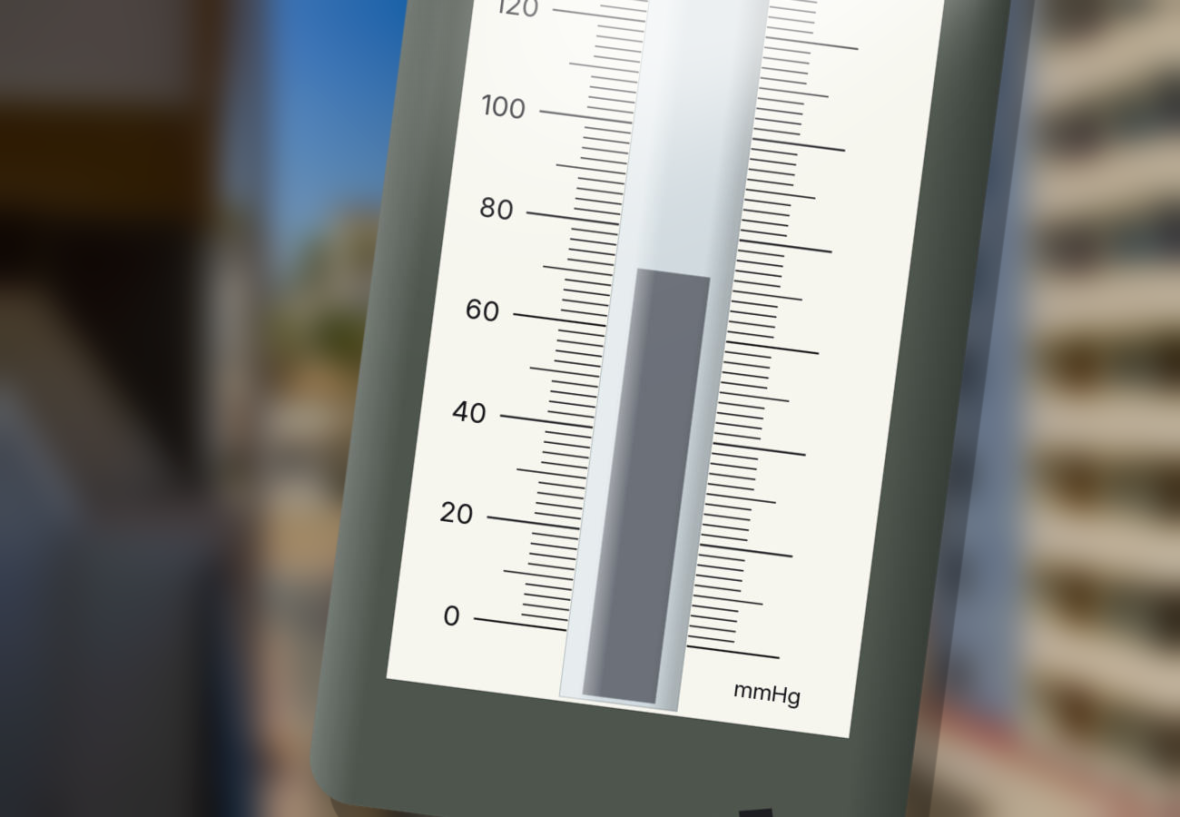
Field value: 72 mmHg
